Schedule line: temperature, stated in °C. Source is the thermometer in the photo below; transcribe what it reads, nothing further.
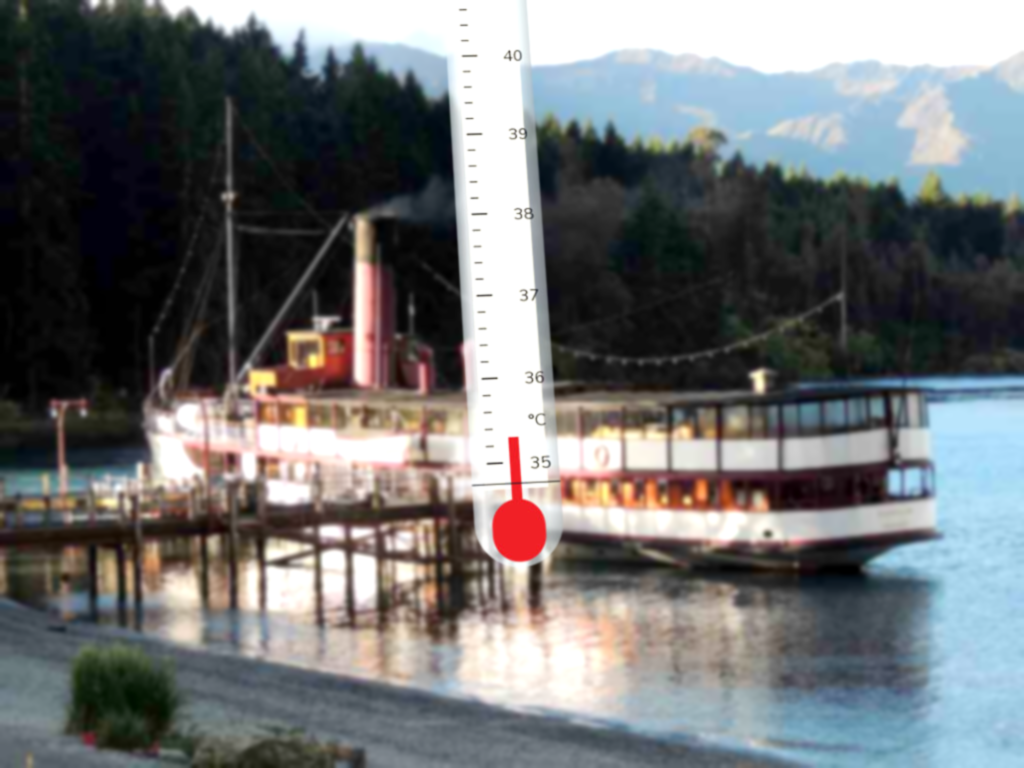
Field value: 35.3 °C
